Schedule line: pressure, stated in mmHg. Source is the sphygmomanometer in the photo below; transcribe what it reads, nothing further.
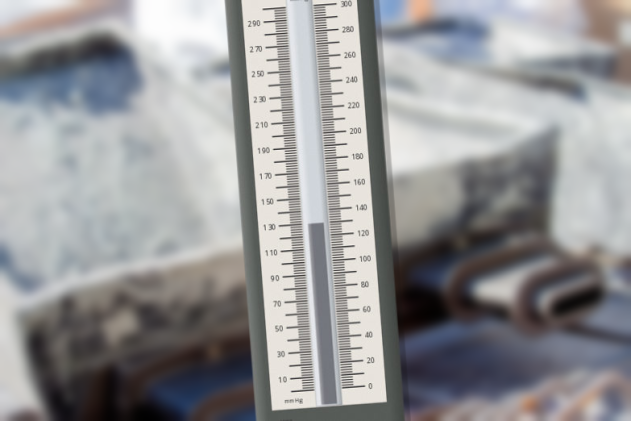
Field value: 130 mmHg
